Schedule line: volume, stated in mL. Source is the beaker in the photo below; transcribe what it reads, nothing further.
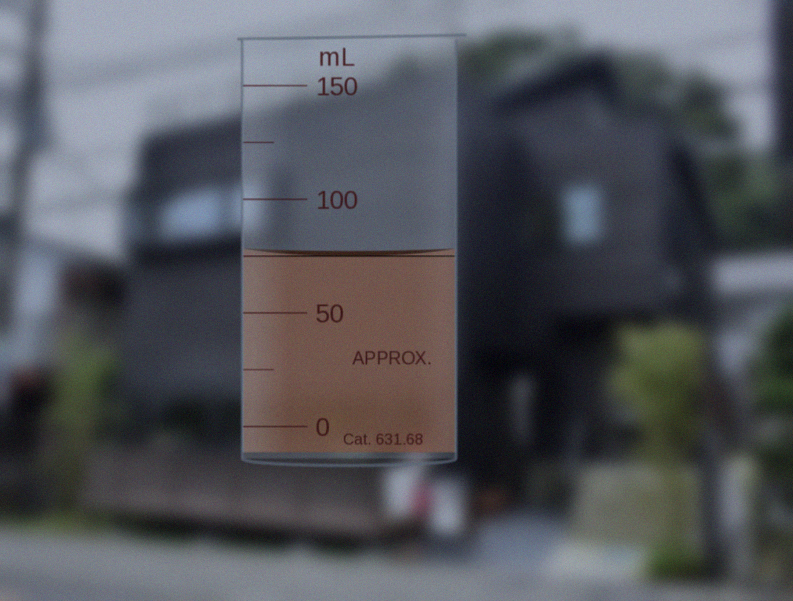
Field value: 75 mL
